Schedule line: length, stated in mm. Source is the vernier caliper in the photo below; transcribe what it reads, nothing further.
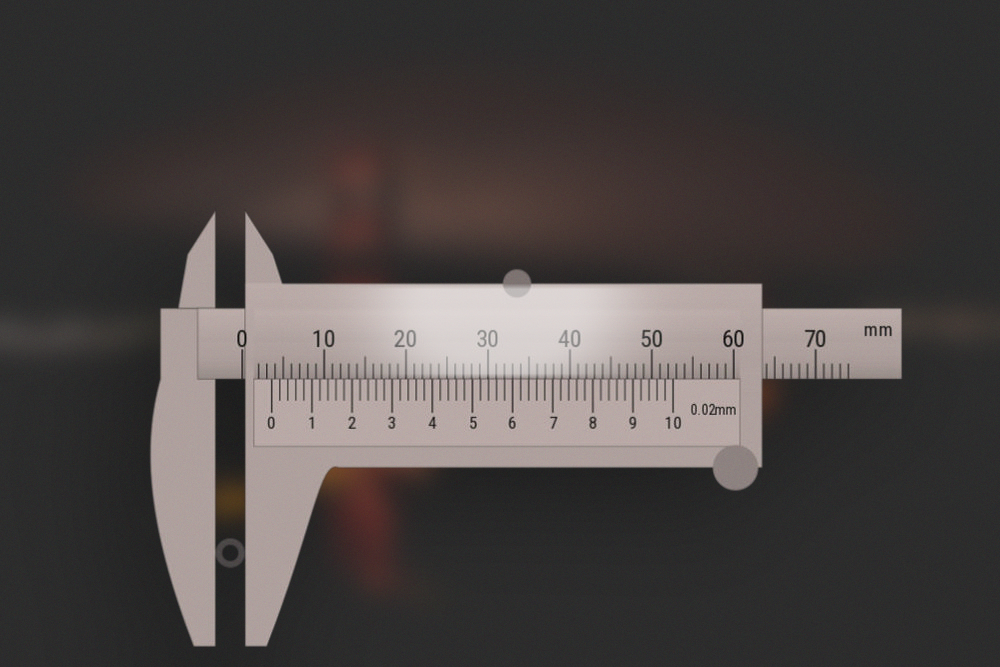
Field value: 3.6 mm
